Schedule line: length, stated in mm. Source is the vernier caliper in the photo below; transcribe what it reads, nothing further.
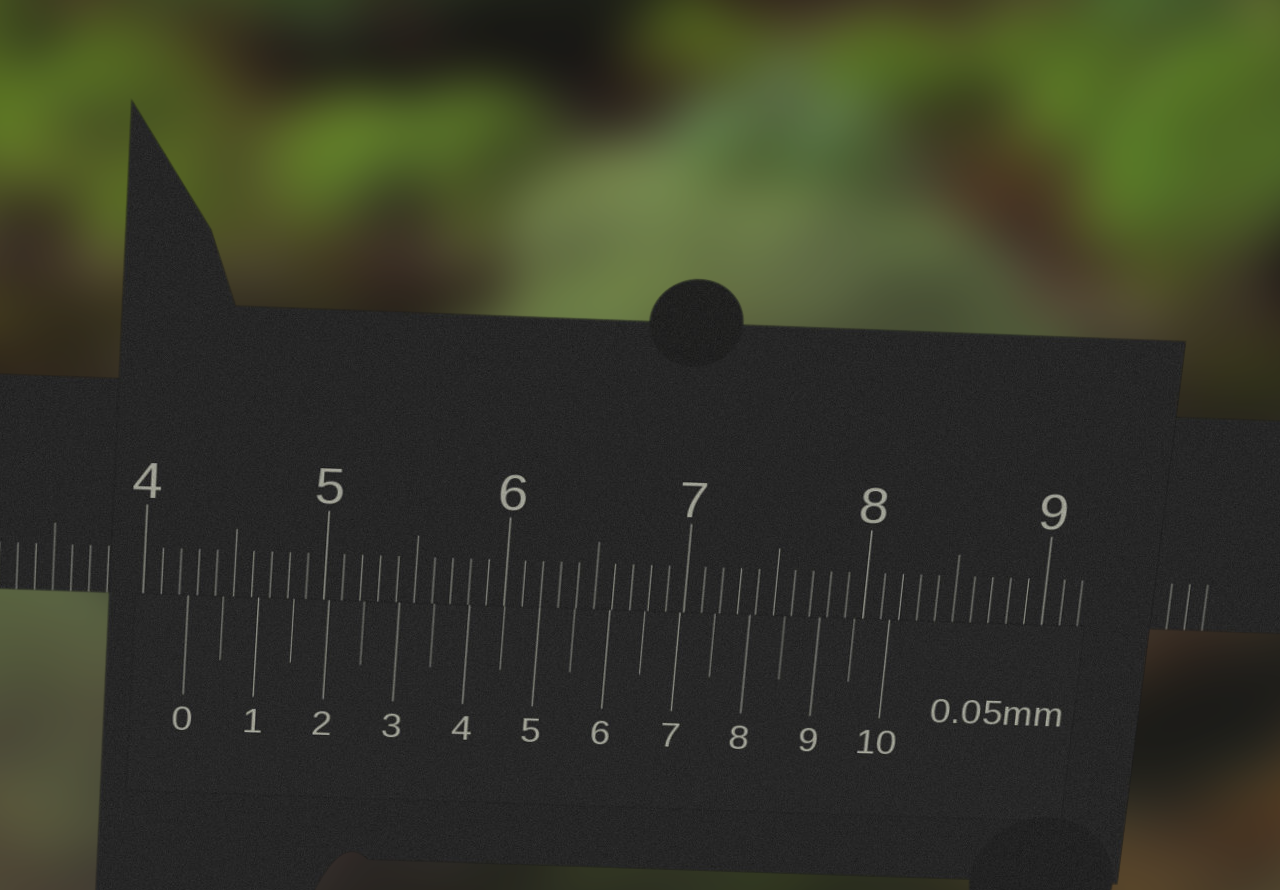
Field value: 42.5 mm
